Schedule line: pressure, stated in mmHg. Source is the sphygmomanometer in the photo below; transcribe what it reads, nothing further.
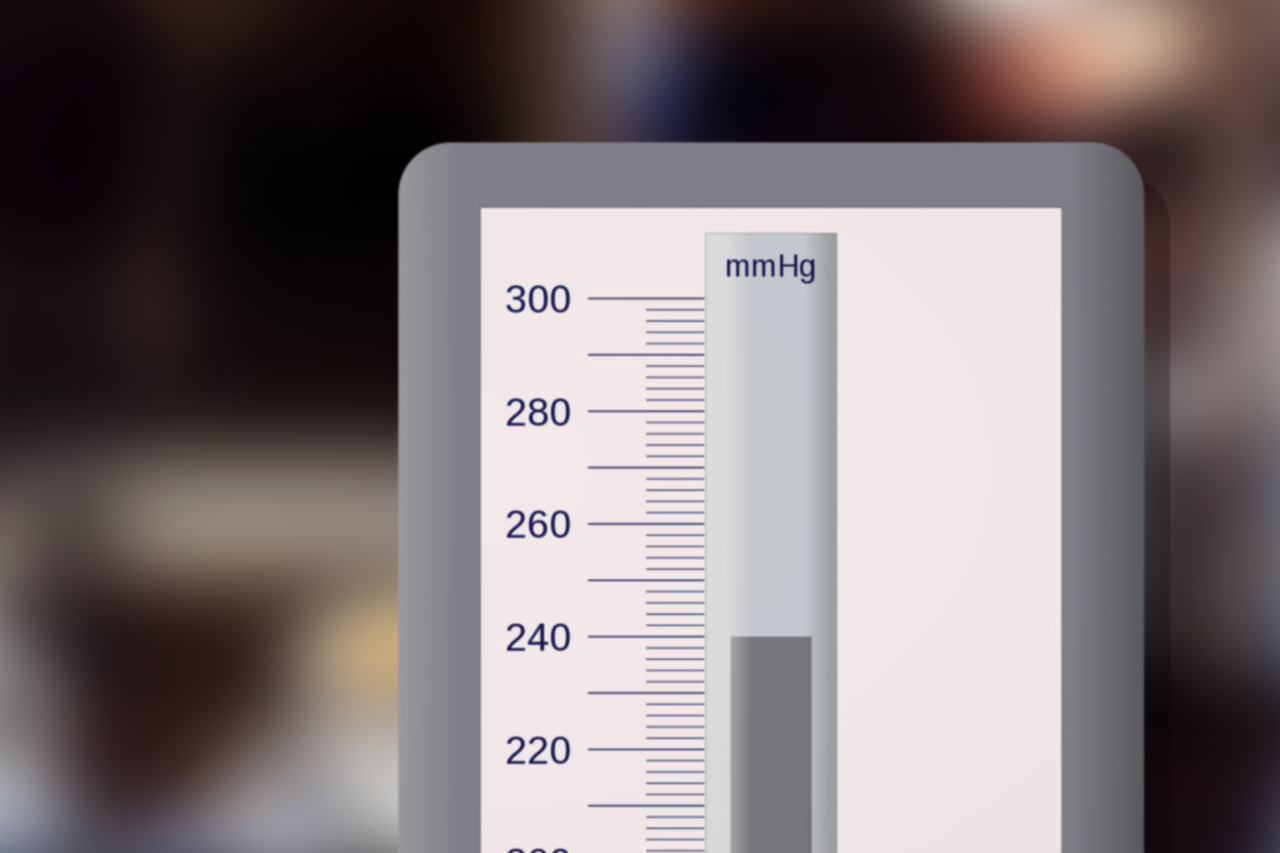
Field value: 240 mmHg
